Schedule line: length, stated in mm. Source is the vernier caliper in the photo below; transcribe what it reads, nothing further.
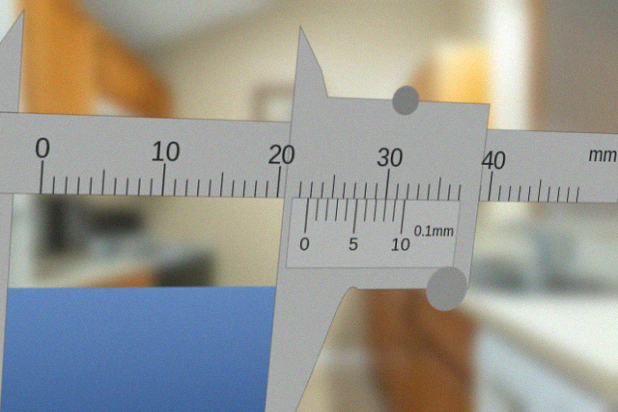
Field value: 22.8 mm
